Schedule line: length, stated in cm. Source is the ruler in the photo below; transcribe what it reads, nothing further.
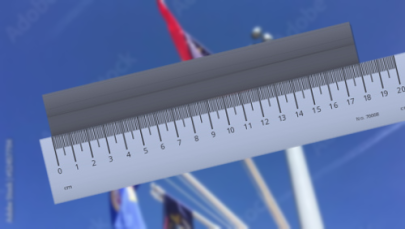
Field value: 18 cm
